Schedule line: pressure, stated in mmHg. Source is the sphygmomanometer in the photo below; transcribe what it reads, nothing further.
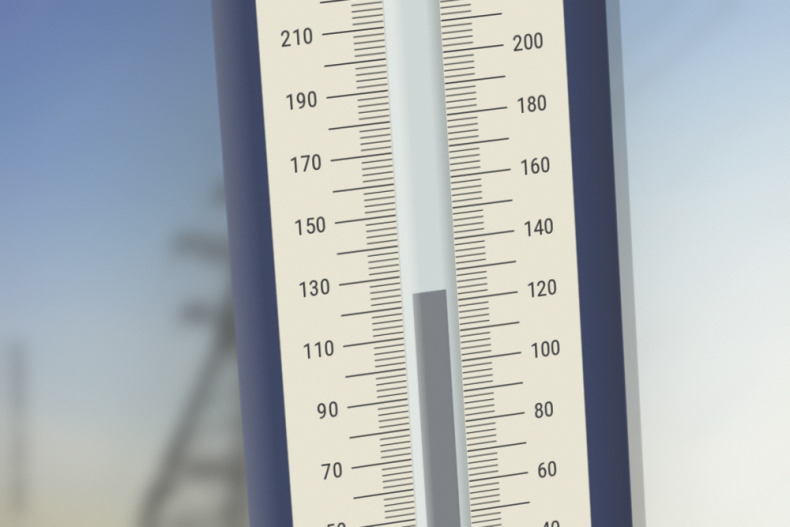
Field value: 124 mmHg
